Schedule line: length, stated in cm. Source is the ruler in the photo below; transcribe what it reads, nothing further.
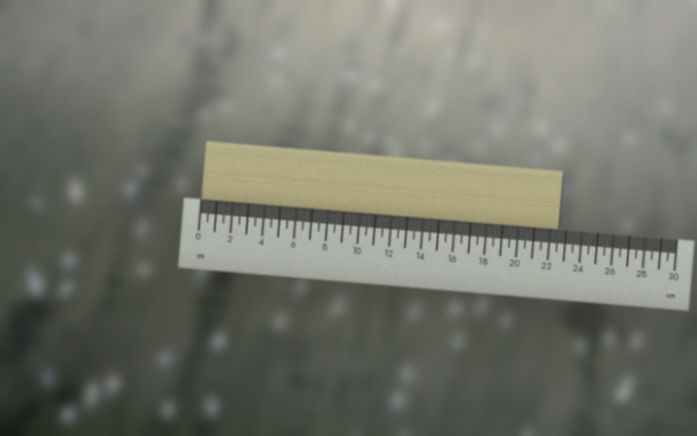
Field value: 22.5 cm
